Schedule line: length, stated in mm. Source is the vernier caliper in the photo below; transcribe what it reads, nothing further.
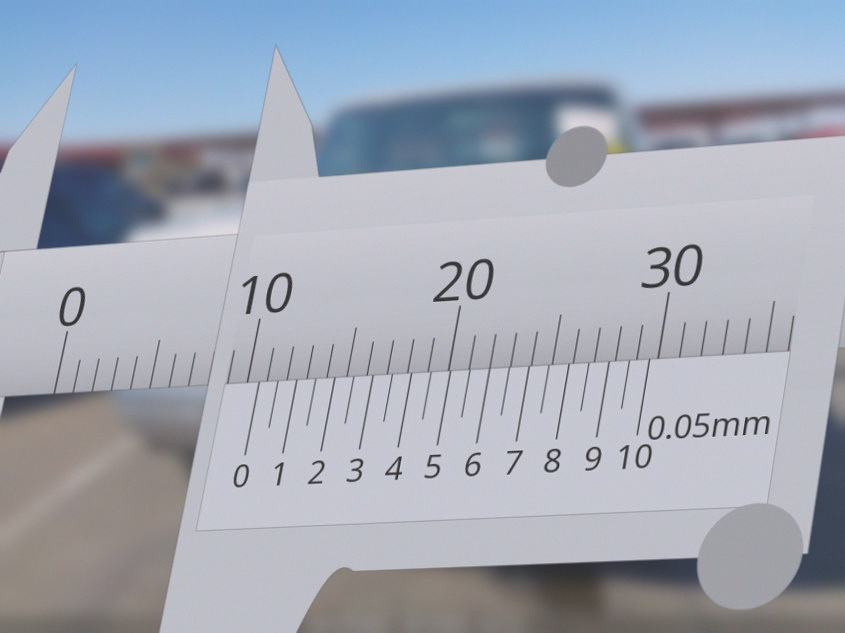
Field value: 10.6 mm
